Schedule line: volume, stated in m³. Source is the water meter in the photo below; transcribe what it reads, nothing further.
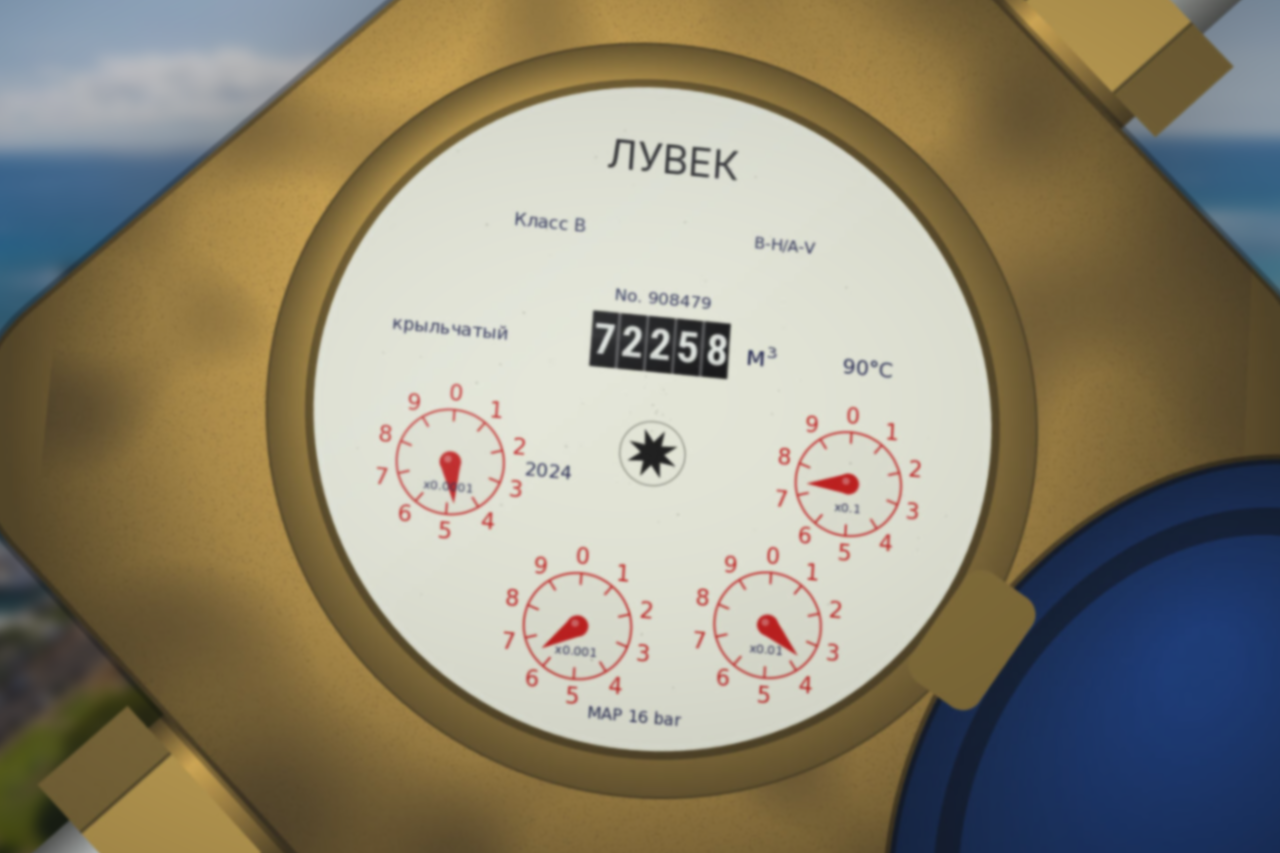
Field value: 72258.7364 m³
